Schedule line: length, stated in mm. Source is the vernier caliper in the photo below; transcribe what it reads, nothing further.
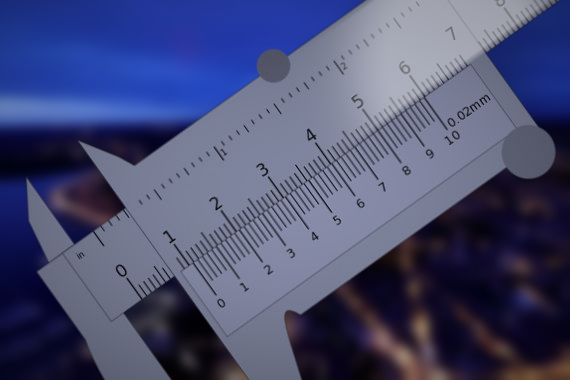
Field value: 10.8 mm
